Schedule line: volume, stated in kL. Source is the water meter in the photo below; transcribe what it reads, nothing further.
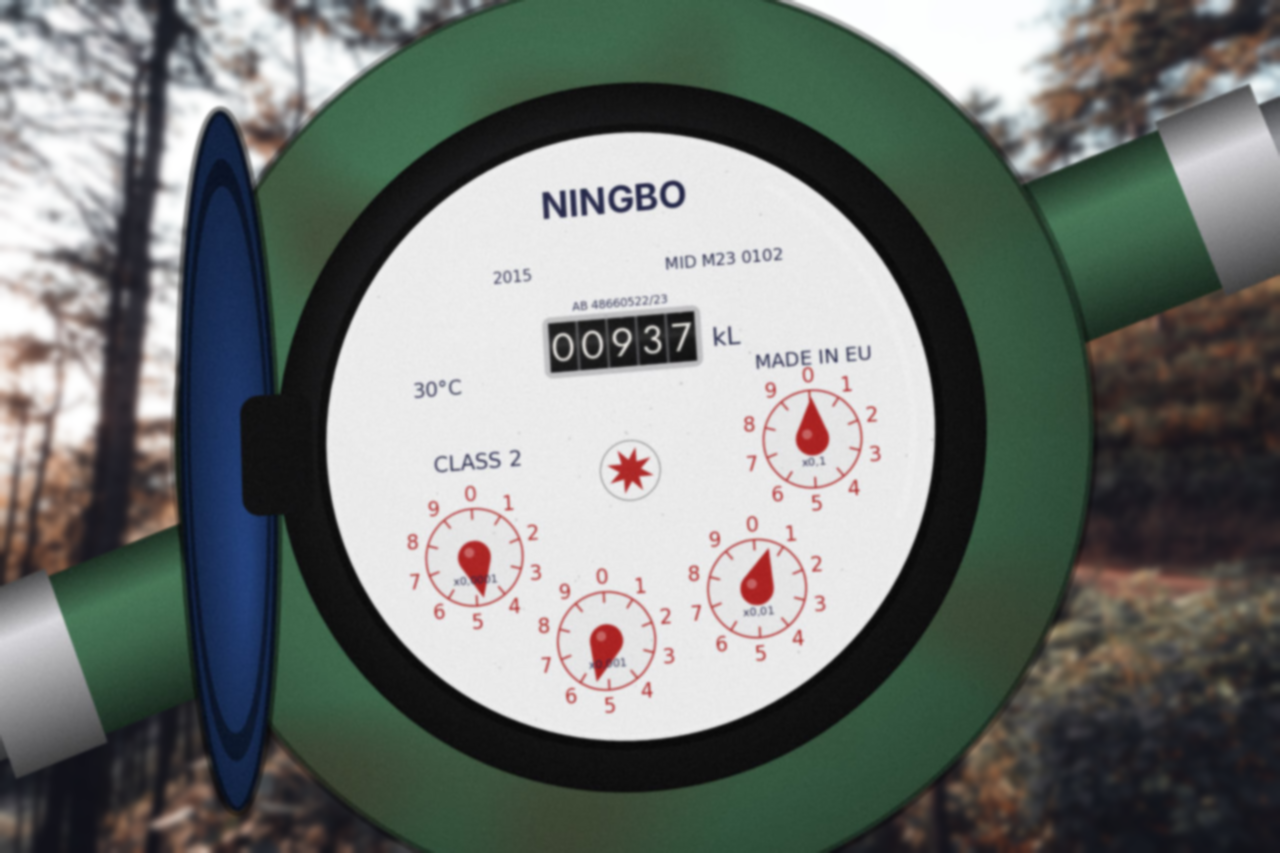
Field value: 937.0054 kL
